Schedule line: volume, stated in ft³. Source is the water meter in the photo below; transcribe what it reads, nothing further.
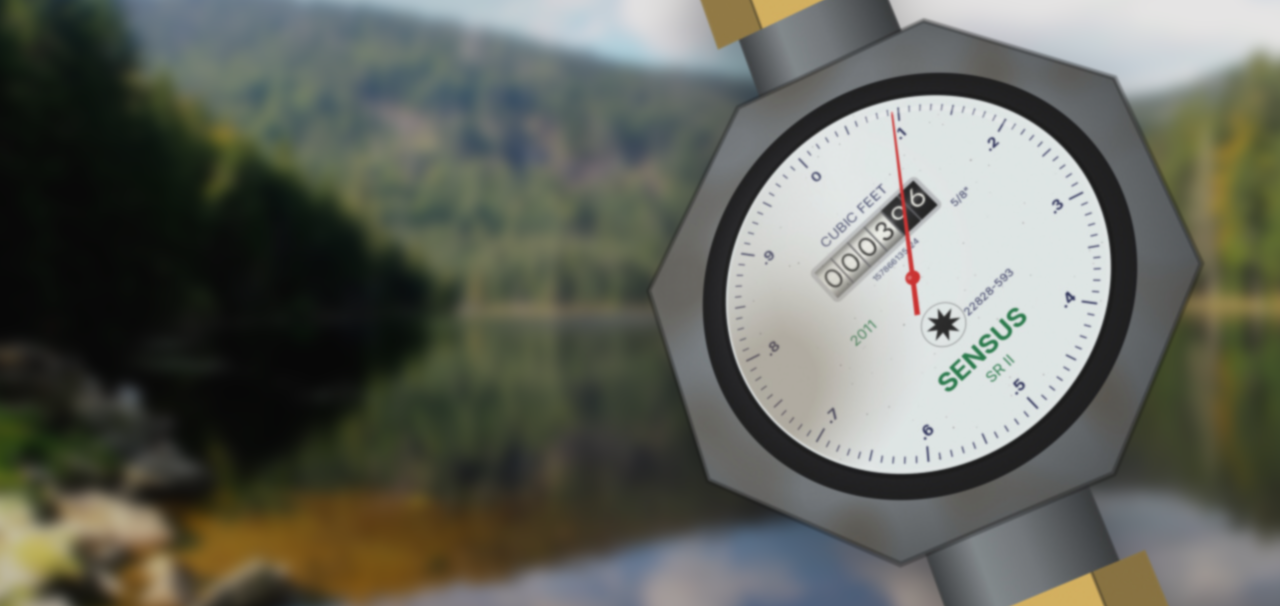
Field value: 396.09 ft³
